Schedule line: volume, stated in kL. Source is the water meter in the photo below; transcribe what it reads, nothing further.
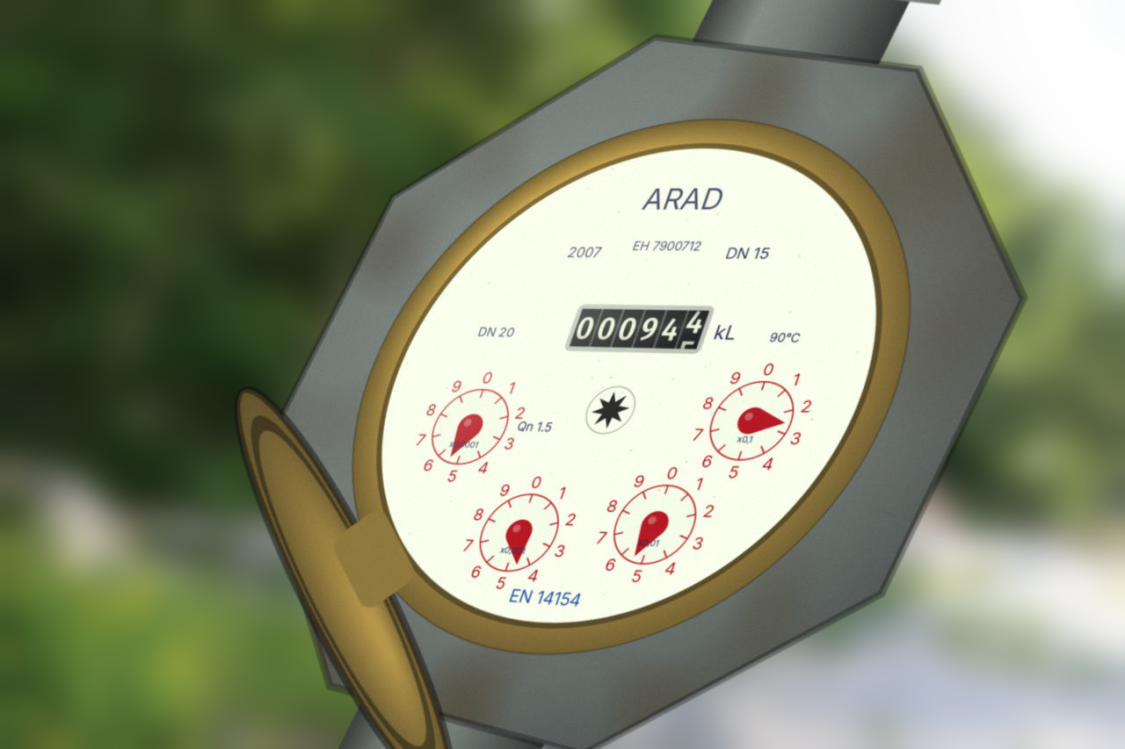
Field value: 944.2545 kL
